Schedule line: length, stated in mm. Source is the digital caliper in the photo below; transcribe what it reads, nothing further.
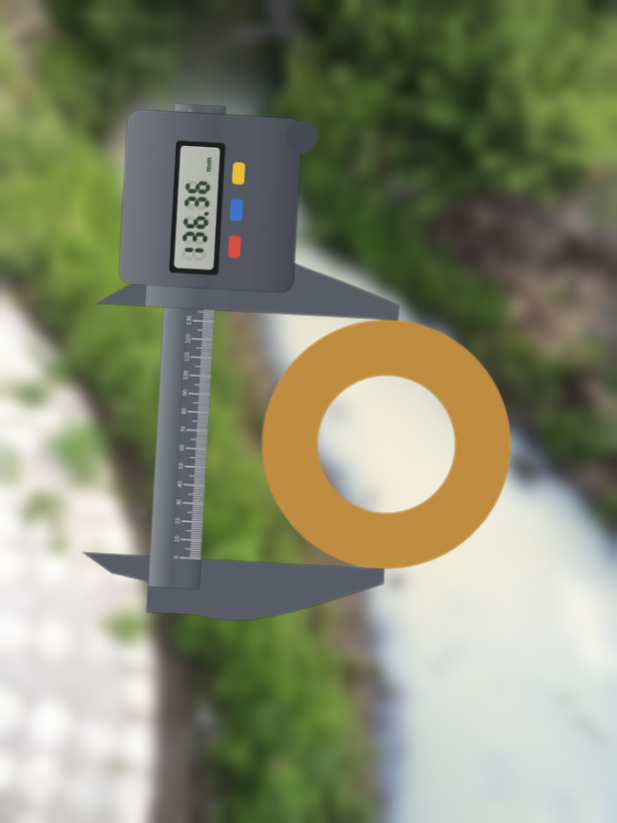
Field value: 136.36 mm
